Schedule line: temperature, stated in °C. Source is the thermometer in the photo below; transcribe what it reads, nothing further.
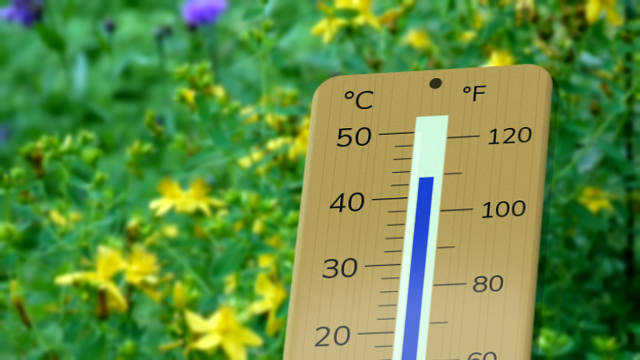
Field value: 43 °C
